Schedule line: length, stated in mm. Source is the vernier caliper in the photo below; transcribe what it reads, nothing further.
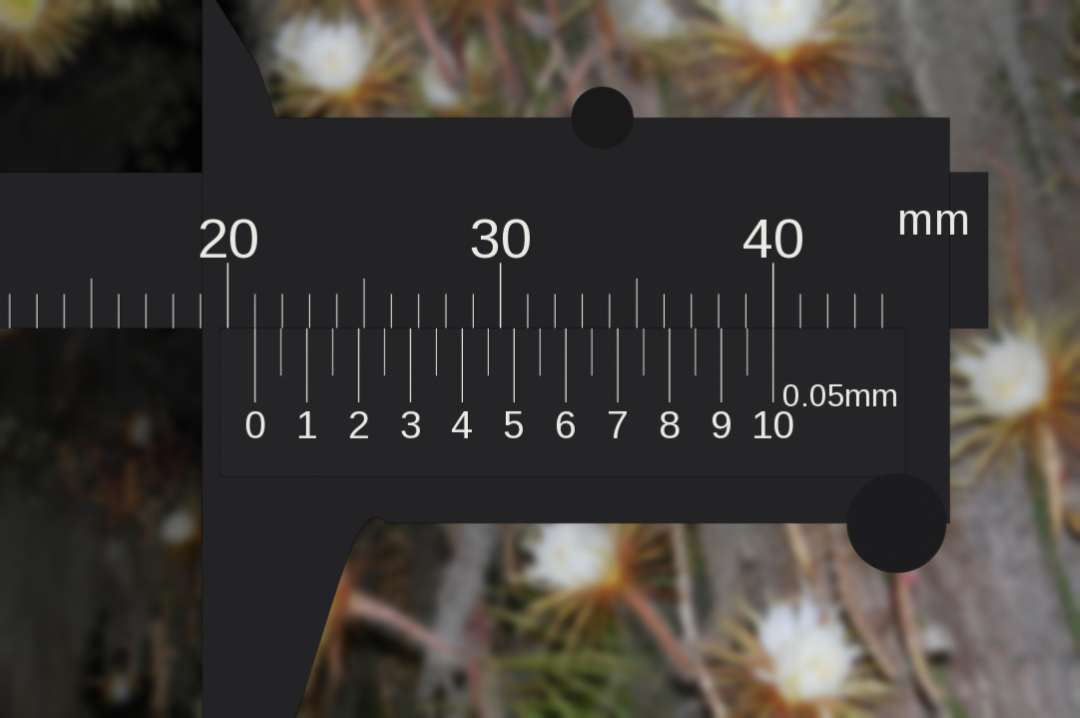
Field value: 21.00 mm
